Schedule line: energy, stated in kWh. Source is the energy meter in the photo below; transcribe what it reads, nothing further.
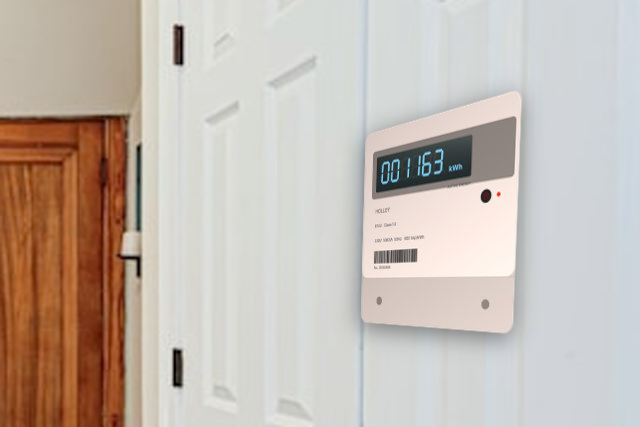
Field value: 1163 kWh
